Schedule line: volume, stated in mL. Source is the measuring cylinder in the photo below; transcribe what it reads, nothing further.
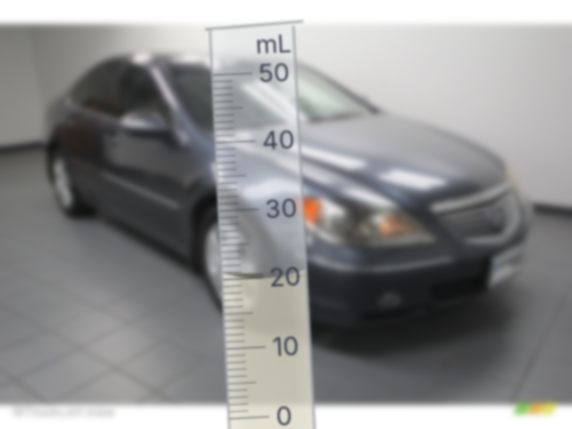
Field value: 20 mL
